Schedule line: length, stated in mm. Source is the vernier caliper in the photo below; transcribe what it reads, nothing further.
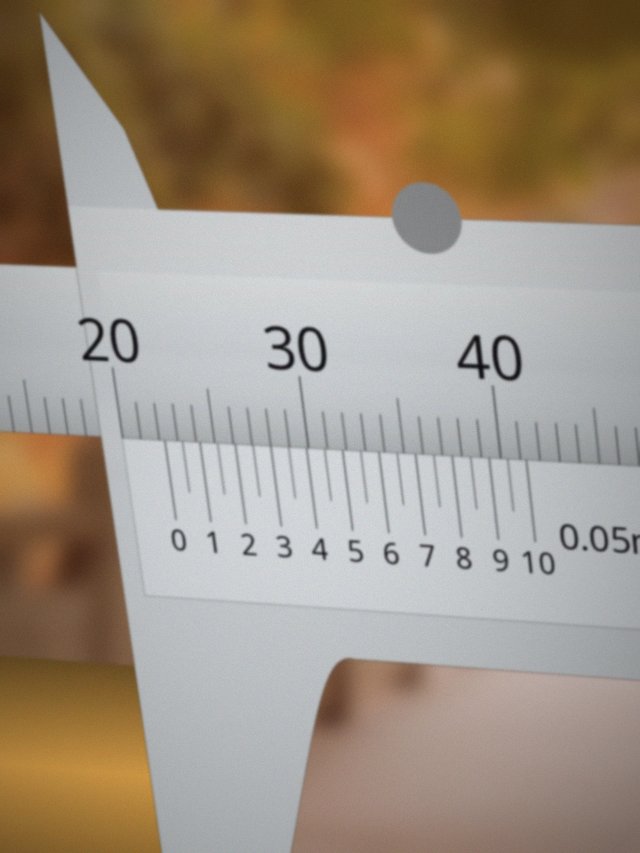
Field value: 22.3 mm
